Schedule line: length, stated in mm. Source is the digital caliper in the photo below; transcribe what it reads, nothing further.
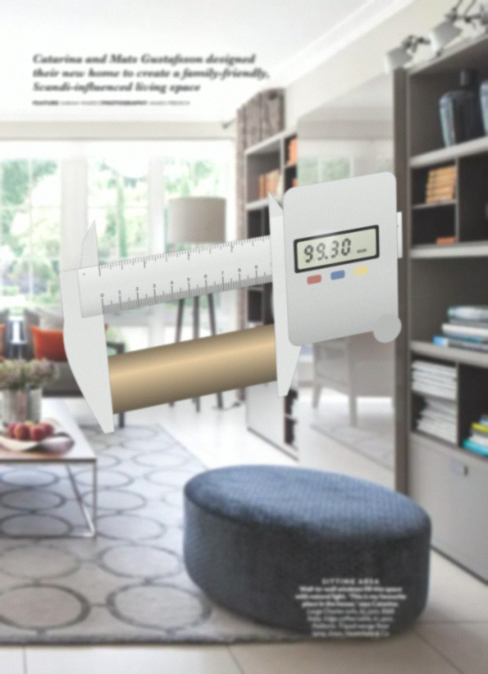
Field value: 99.30 mm
